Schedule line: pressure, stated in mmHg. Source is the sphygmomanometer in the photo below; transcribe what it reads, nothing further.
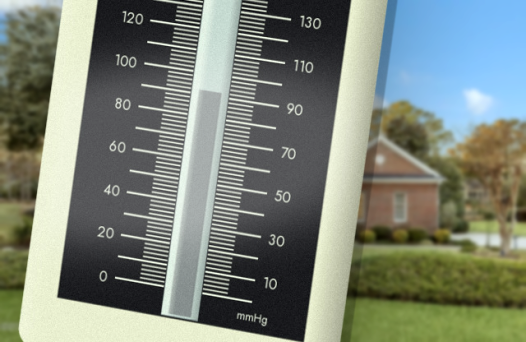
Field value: 92 mmHg
